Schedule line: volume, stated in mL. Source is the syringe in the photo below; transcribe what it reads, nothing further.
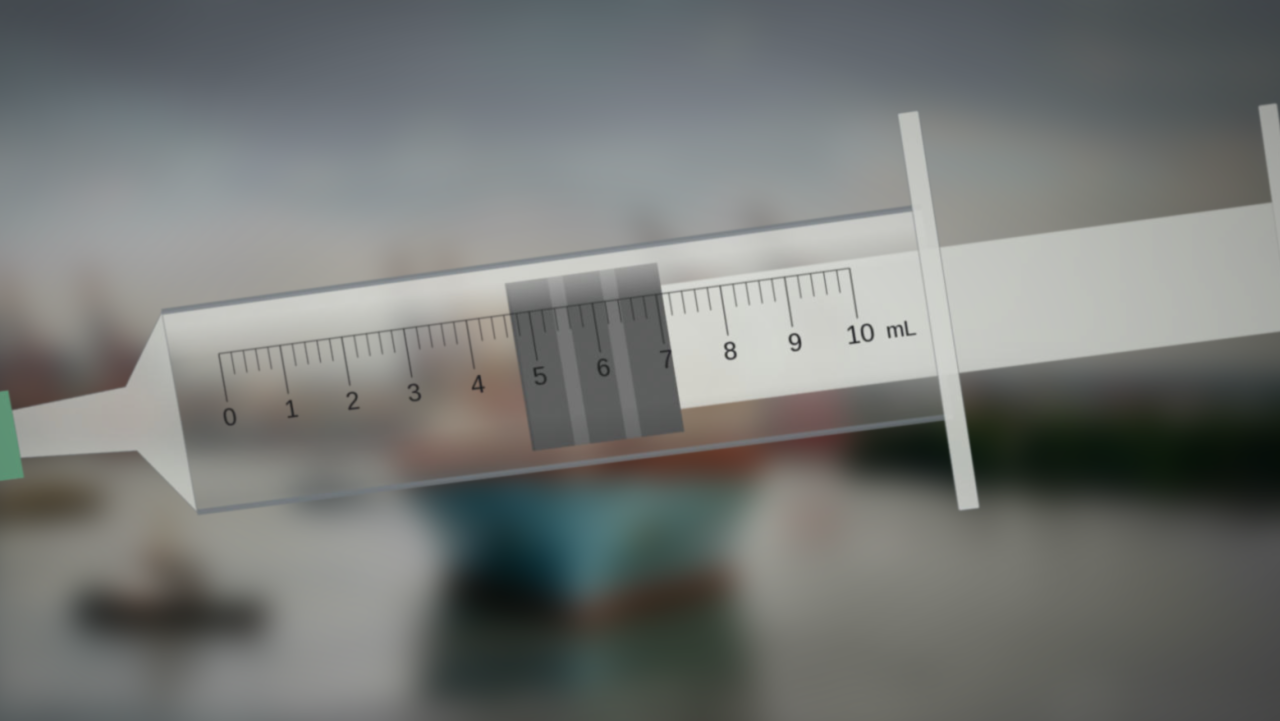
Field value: 4.7 mL
